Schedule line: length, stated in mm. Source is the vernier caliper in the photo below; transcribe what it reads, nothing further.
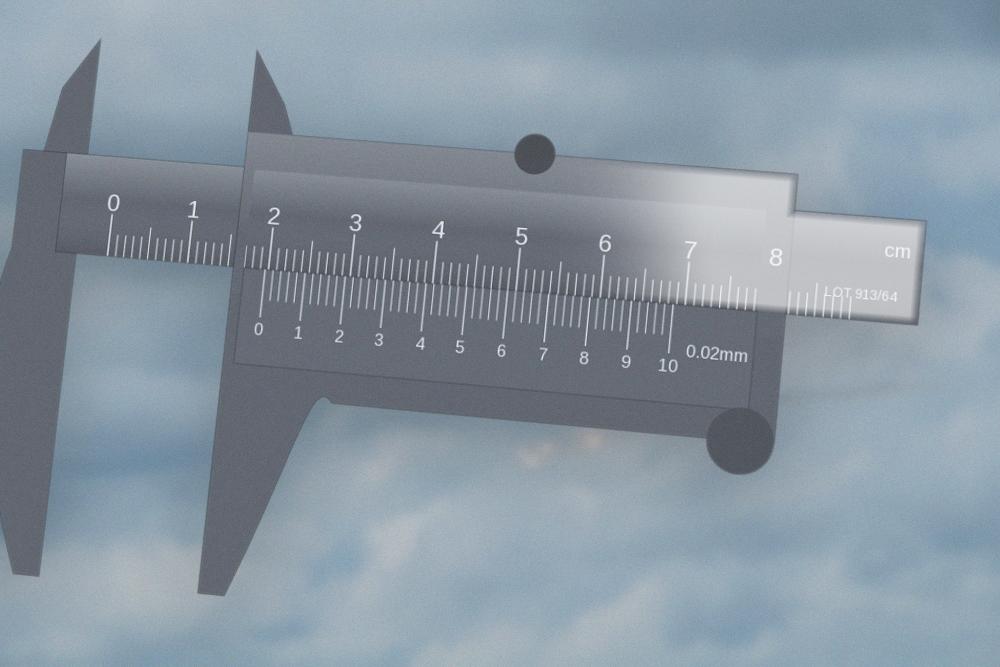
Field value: 19.6 mm
